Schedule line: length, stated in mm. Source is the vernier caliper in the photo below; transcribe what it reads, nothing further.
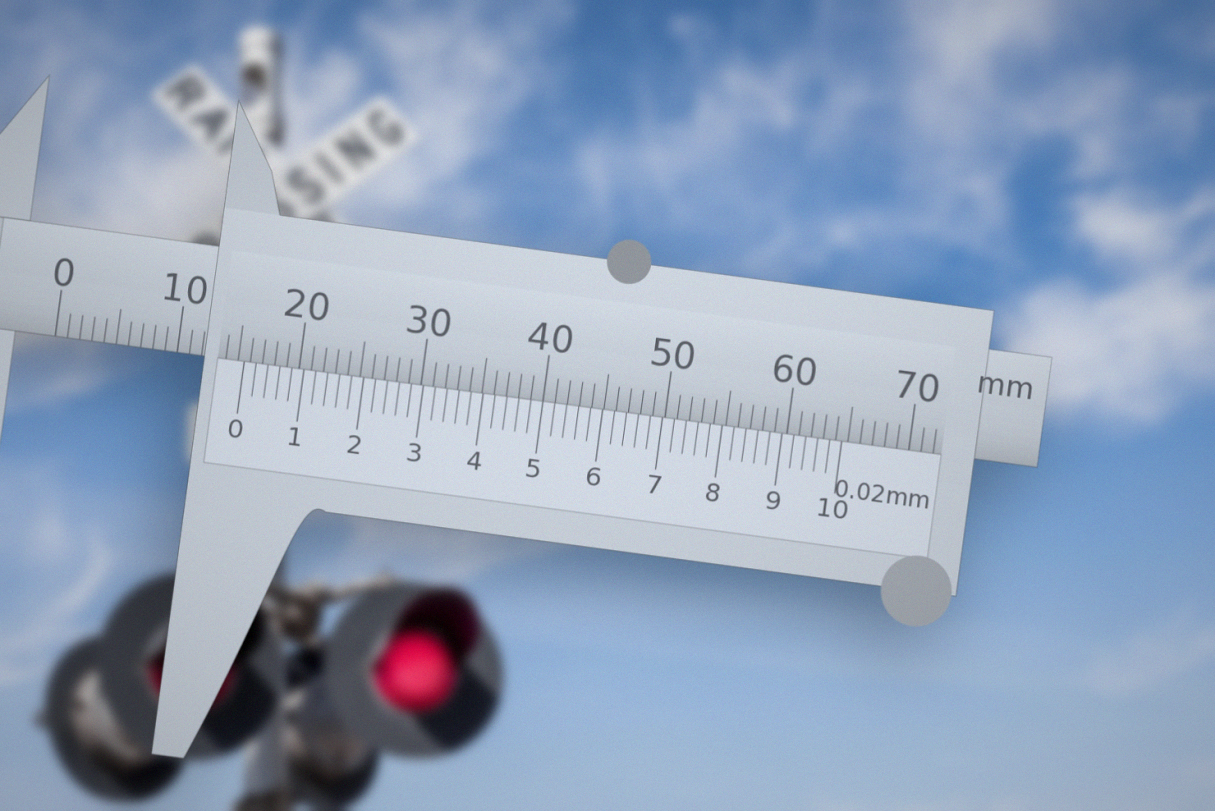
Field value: 15.5 mm
